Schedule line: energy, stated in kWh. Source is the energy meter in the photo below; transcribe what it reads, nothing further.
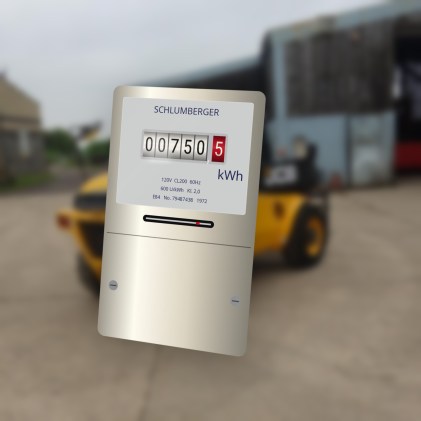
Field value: 750.5 kWh
